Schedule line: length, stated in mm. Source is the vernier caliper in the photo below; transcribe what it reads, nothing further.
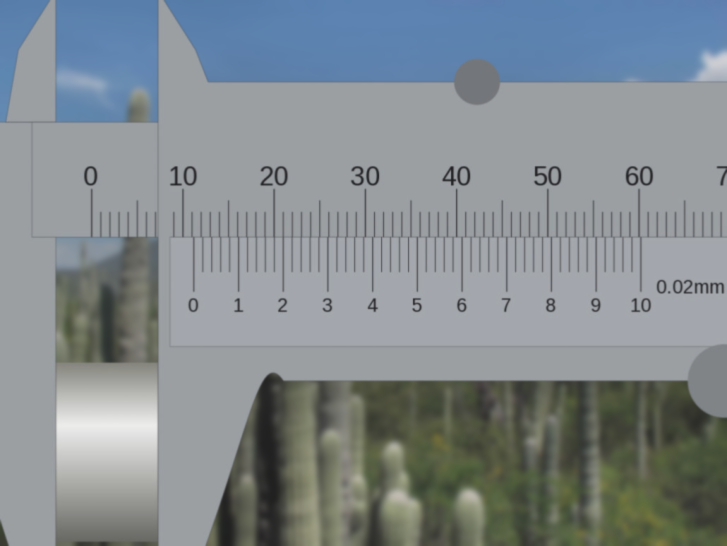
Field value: 11.2 mm
